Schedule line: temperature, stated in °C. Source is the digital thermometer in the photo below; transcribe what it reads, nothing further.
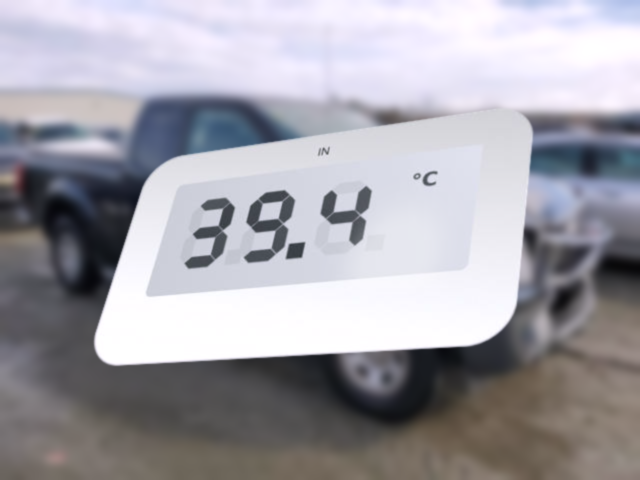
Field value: 39.4 °C
